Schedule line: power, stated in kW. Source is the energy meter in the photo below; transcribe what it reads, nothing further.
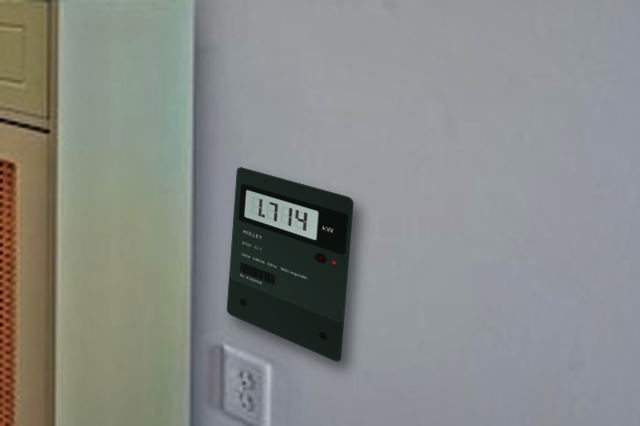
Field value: 1.714 kW
